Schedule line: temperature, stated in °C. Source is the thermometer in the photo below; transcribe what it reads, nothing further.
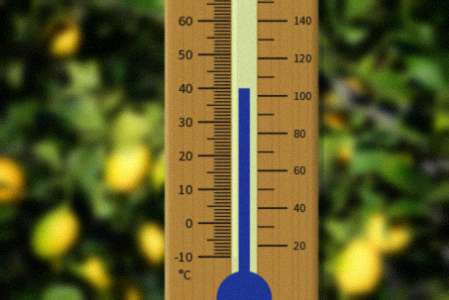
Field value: 40 °C
